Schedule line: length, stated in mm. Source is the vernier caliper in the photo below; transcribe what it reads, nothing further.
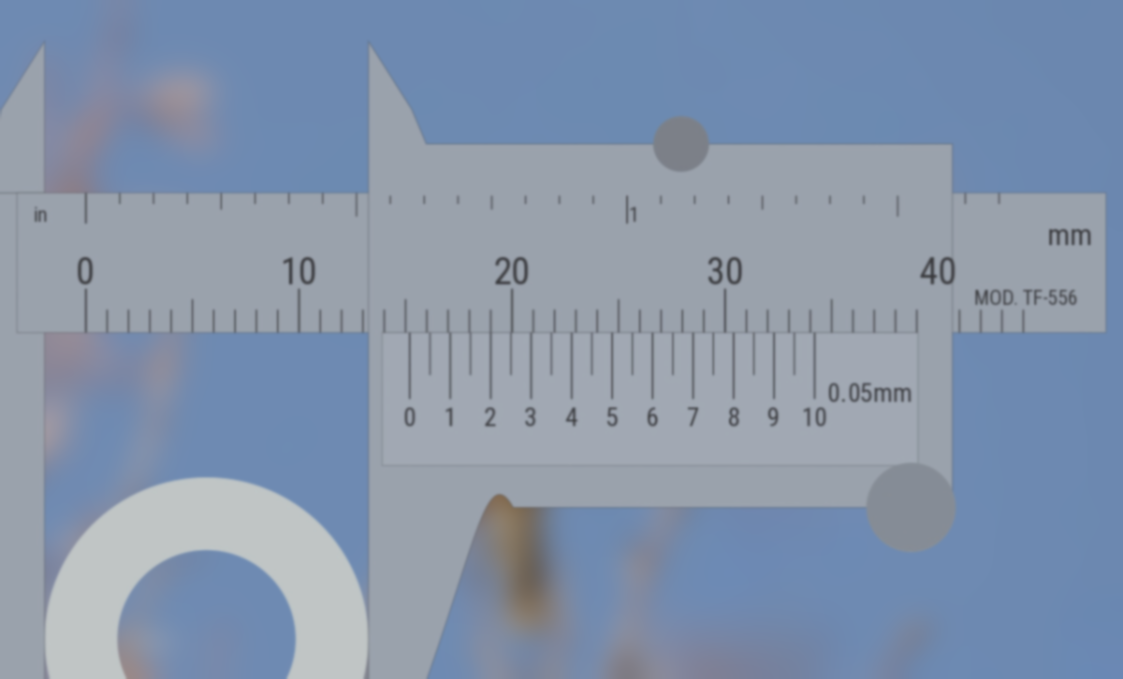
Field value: 15.2 mm
